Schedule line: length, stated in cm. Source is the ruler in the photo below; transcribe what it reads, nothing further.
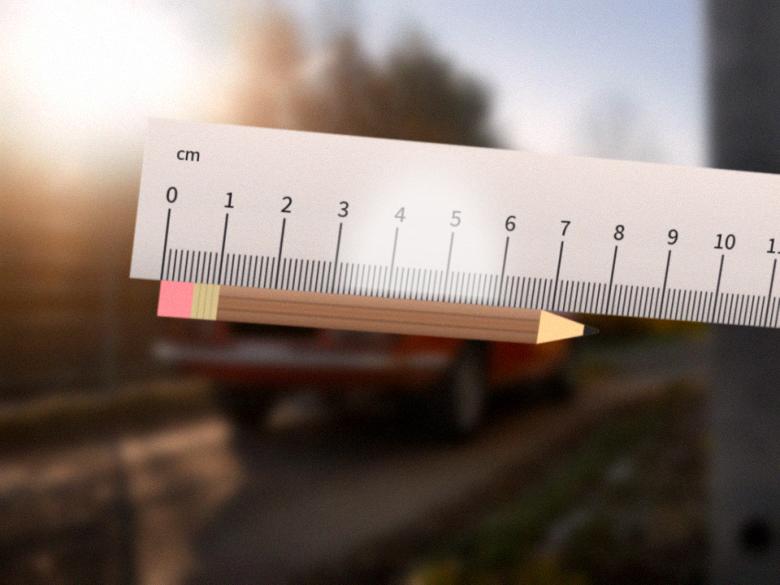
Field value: 7.9 cm
